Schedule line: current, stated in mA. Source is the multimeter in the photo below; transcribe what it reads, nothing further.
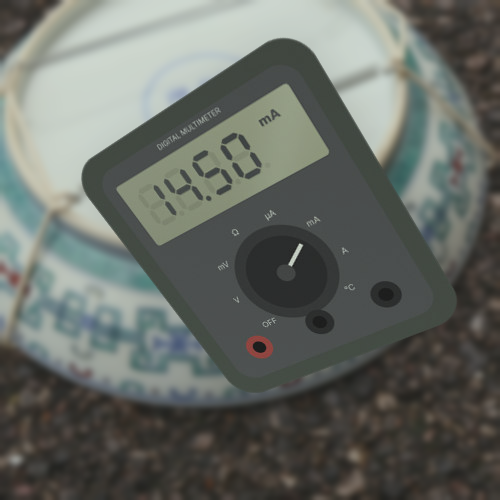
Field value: 14.50 mA
